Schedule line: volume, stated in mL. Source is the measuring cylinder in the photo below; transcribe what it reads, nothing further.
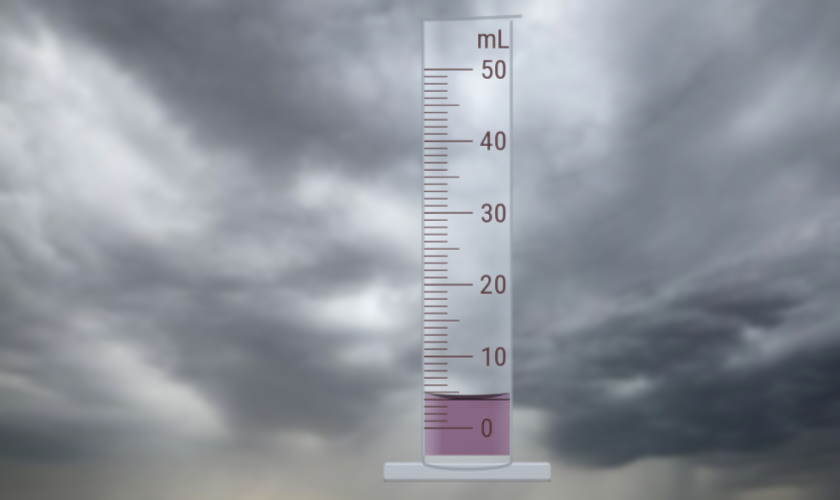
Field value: 4 mL
